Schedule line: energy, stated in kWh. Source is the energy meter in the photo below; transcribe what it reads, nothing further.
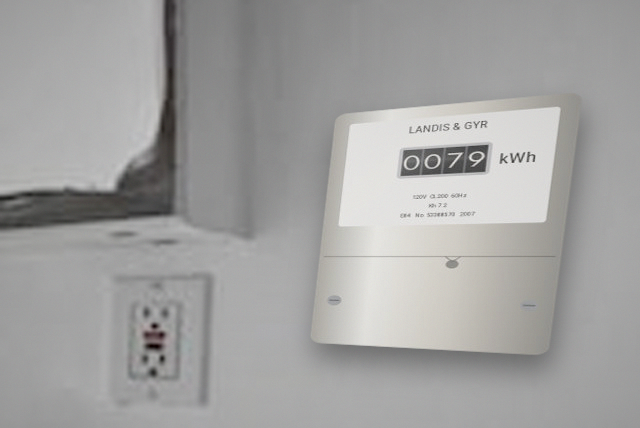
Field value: 79 kWh
